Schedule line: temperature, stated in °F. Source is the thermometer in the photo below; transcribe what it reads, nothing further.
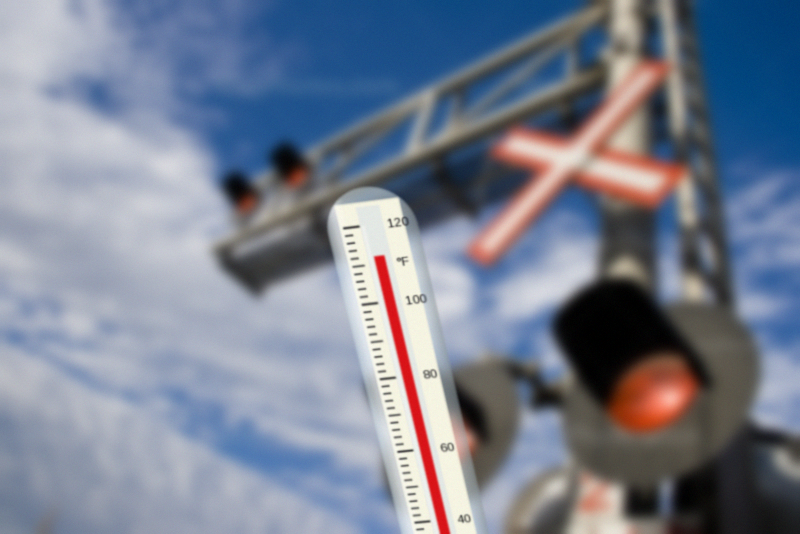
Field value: 112 °F
